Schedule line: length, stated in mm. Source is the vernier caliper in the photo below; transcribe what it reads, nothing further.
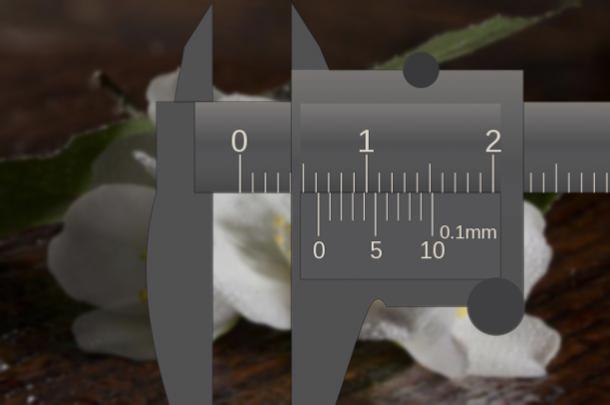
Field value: 6.2 mm
